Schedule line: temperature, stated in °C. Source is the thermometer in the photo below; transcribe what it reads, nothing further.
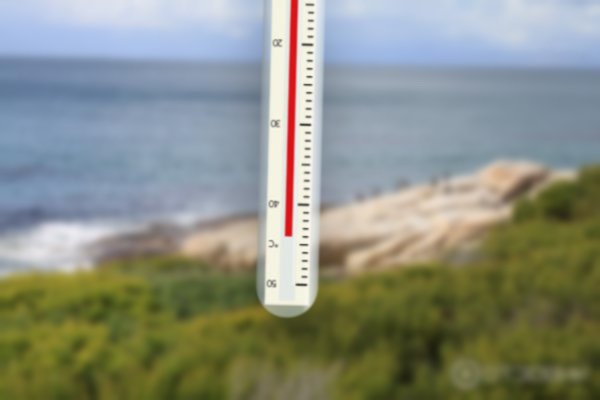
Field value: 44 °C
